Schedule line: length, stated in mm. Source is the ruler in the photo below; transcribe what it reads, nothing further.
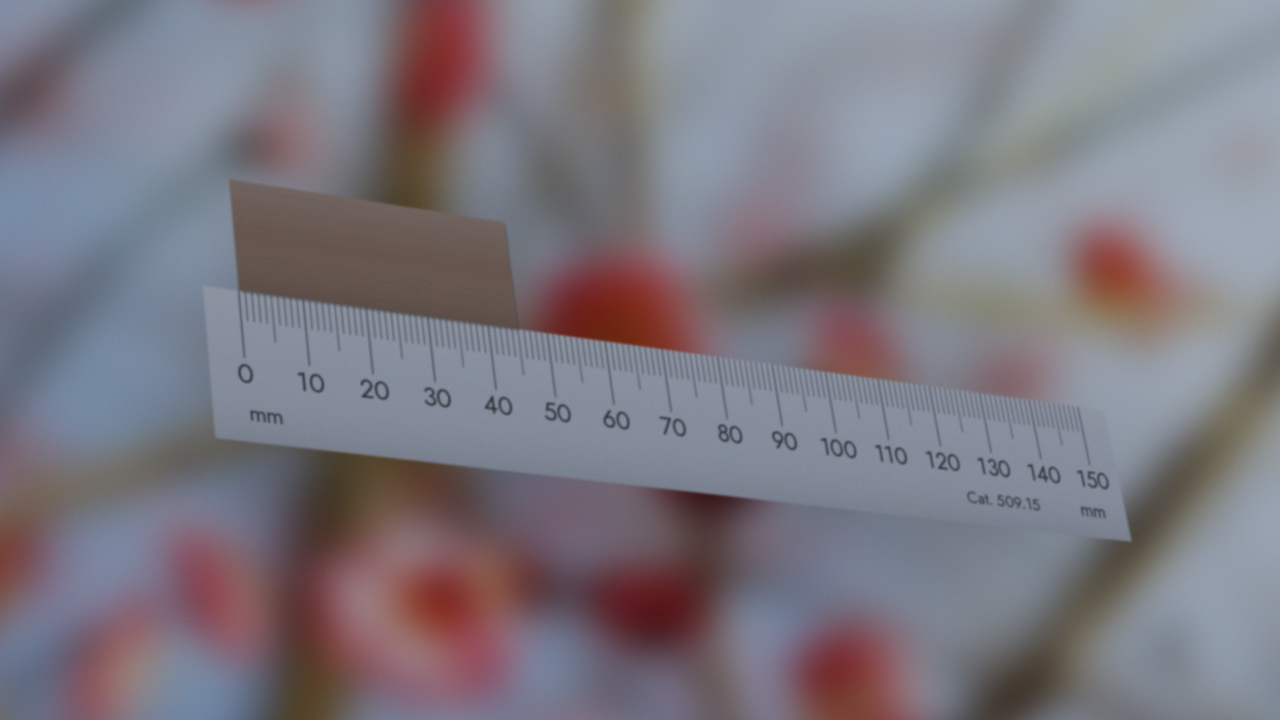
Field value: 45 mm
